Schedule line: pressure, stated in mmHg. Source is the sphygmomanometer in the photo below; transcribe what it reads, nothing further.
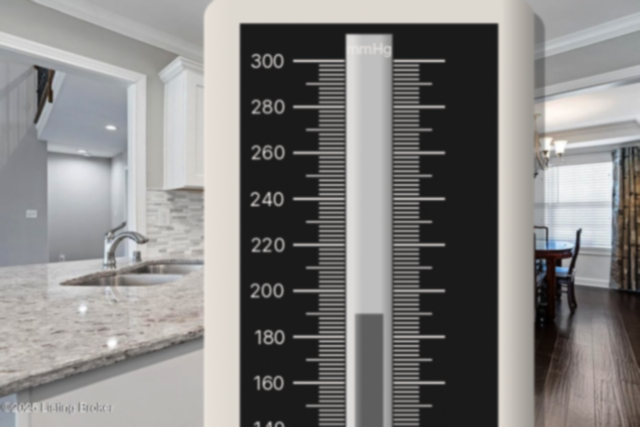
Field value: 190 mmHg
